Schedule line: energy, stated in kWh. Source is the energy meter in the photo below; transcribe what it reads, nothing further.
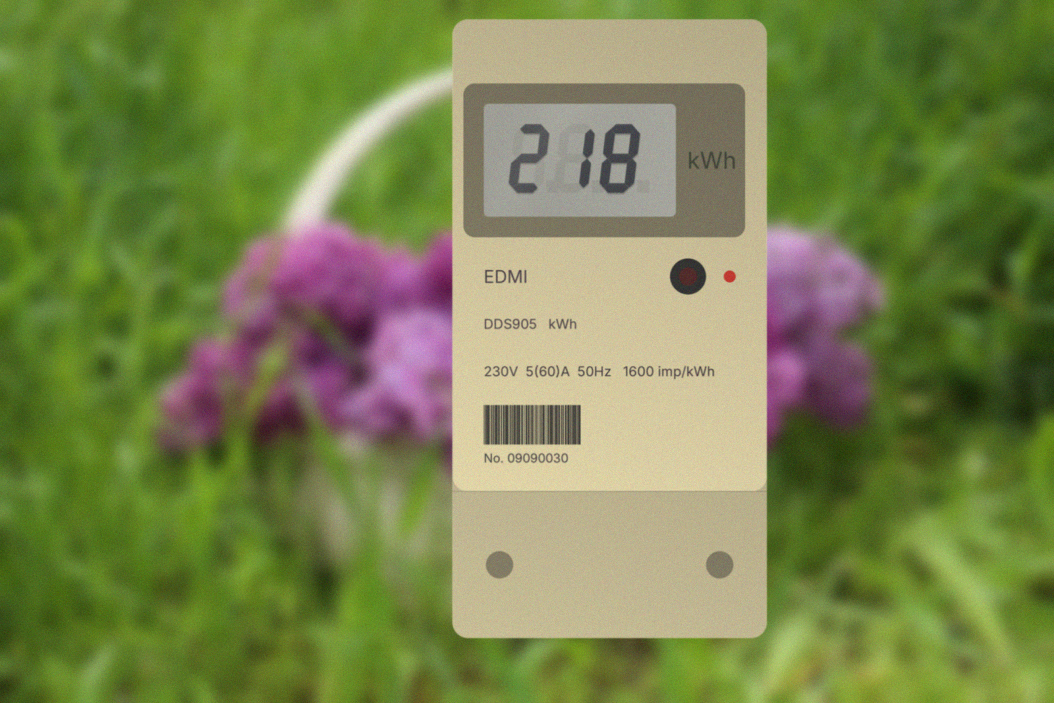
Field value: 218 kWh
